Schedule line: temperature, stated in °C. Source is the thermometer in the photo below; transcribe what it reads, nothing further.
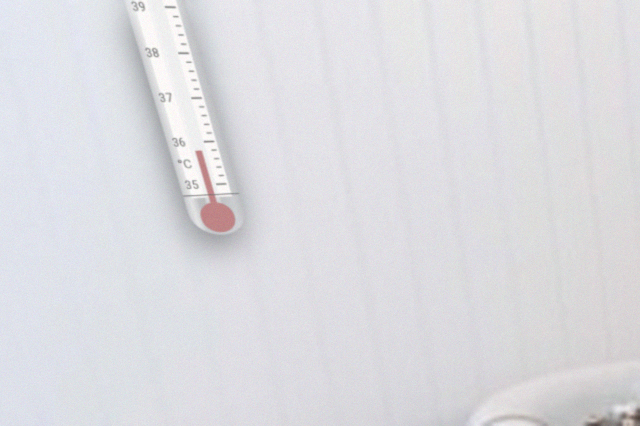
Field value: 35.8 °C
